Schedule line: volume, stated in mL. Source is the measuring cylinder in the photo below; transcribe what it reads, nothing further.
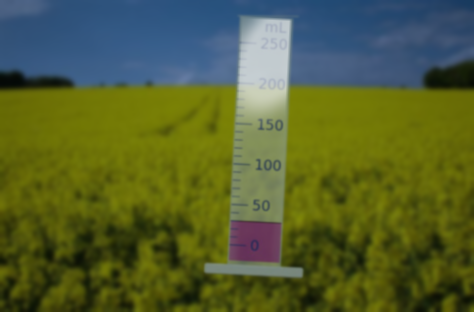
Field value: 30 mL
